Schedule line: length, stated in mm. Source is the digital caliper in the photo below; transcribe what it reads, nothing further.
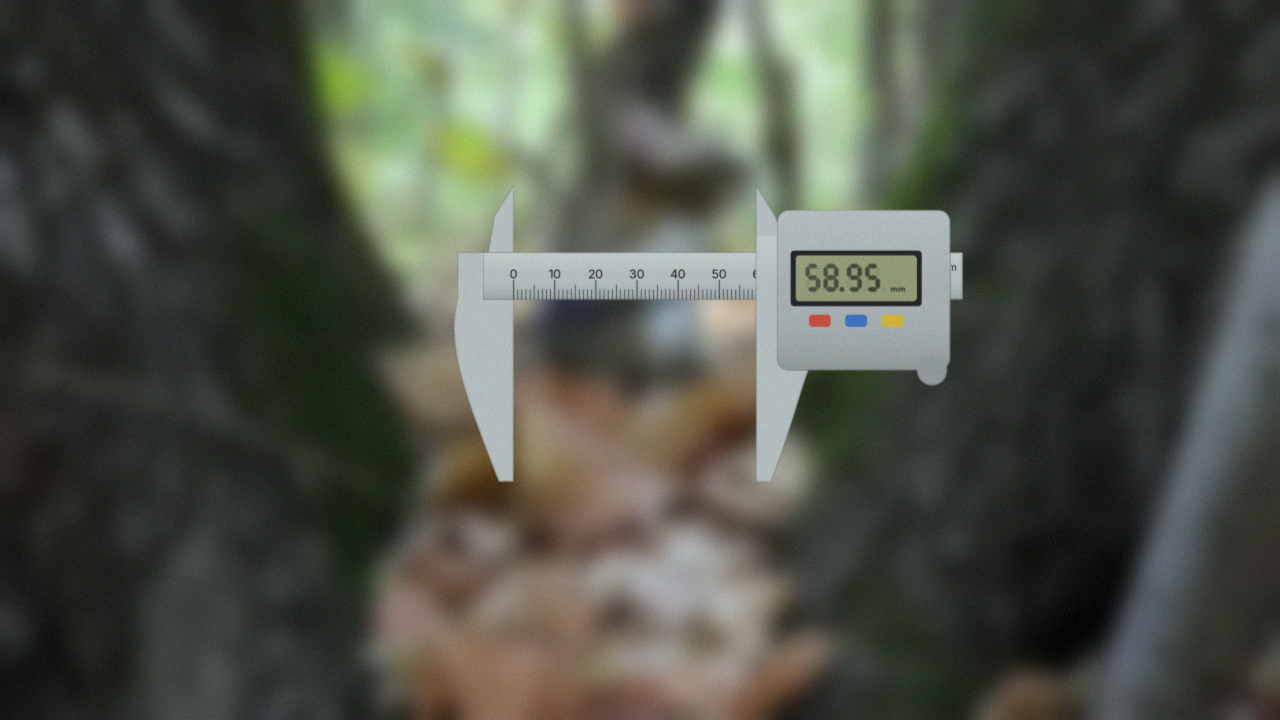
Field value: 58.95 mm
